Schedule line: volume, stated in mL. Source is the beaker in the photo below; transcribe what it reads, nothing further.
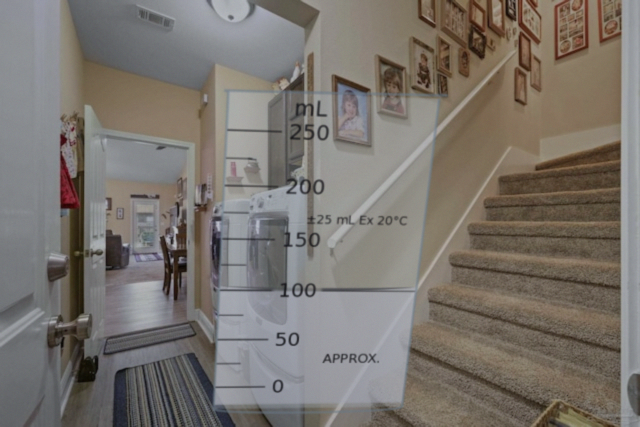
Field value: 100 mL
